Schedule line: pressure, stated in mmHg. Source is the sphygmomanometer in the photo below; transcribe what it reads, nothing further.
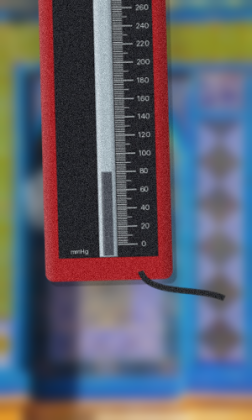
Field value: 80 mmHg
